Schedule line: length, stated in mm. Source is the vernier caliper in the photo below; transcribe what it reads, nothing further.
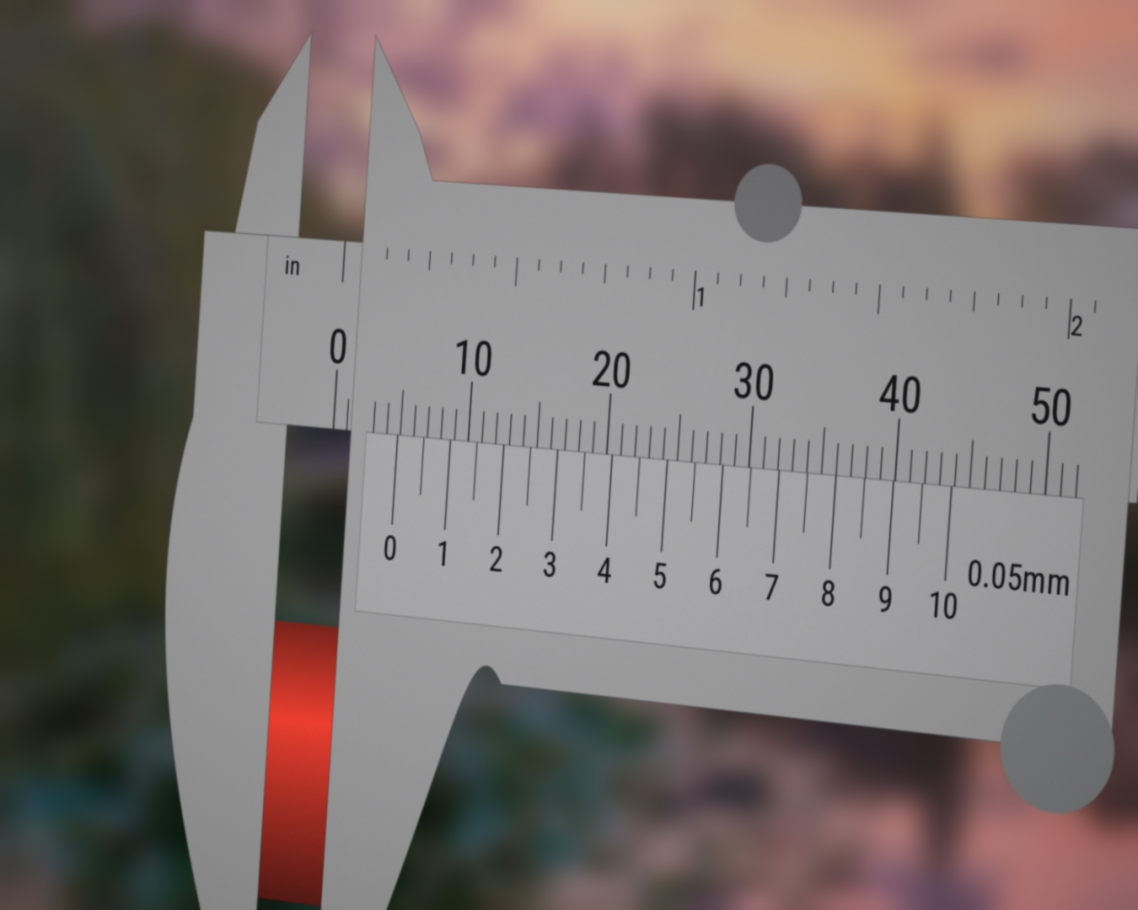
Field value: 4.8 mm
